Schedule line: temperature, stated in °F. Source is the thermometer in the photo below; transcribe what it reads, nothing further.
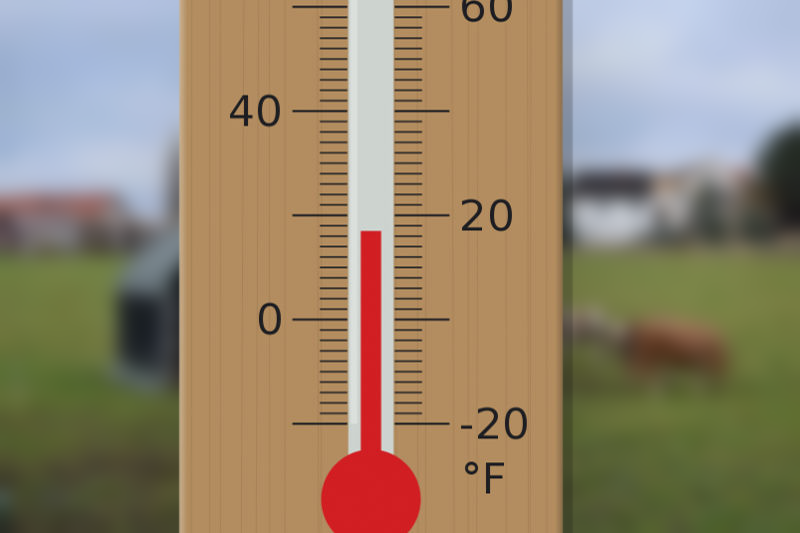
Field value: 17 °F
